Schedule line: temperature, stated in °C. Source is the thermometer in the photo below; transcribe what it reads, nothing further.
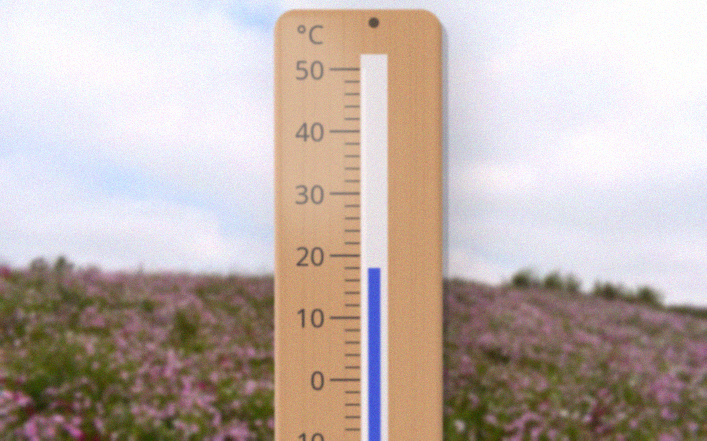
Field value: 18 °C
